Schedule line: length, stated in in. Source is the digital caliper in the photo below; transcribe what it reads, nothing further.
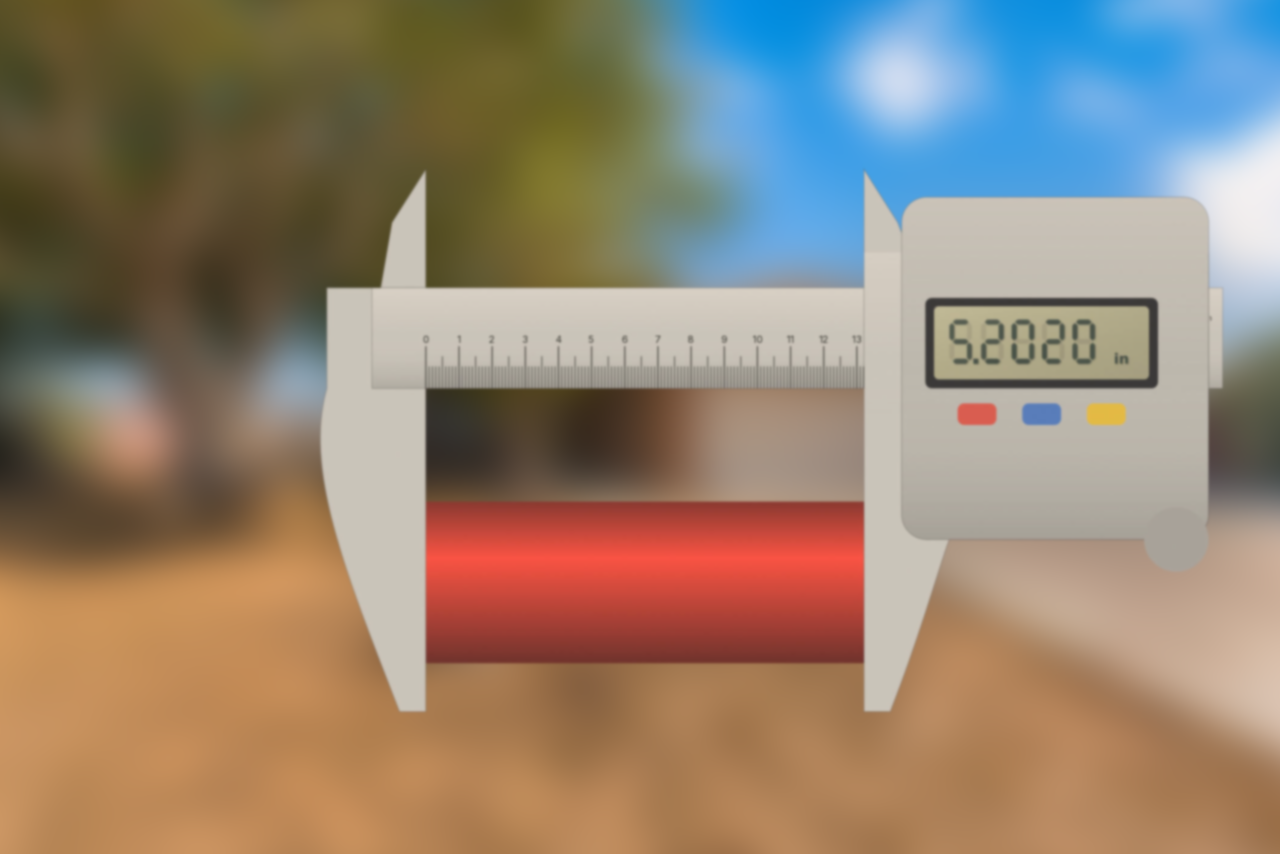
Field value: 5.2020 in
